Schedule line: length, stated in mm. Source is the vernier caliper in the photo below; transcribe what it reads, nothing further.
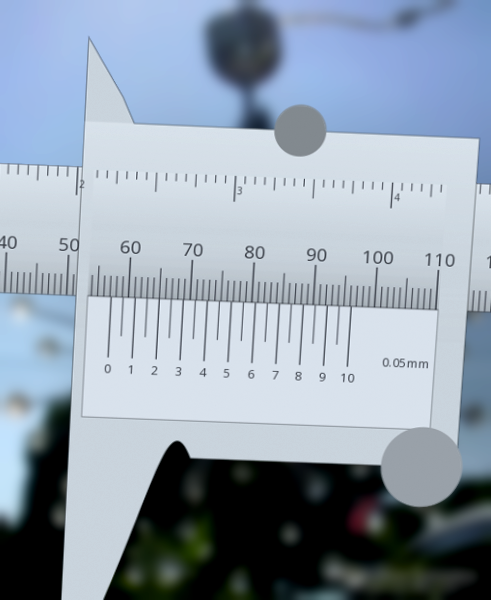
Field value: 57.2 mm
